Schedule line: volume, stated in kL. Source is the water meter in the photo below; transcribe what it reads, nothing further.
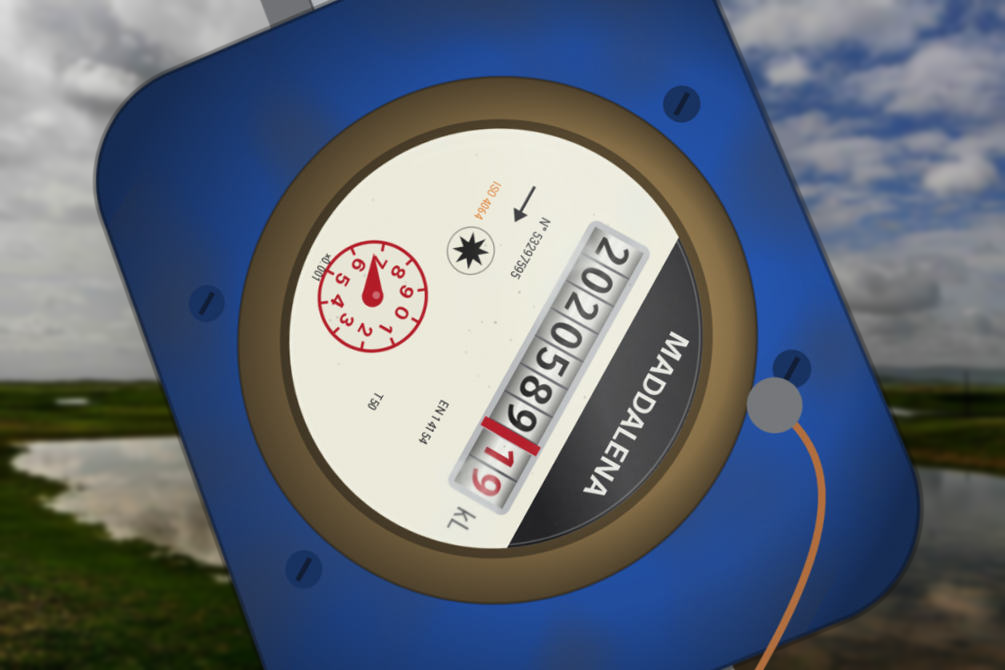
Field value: 2020589.196 kL
